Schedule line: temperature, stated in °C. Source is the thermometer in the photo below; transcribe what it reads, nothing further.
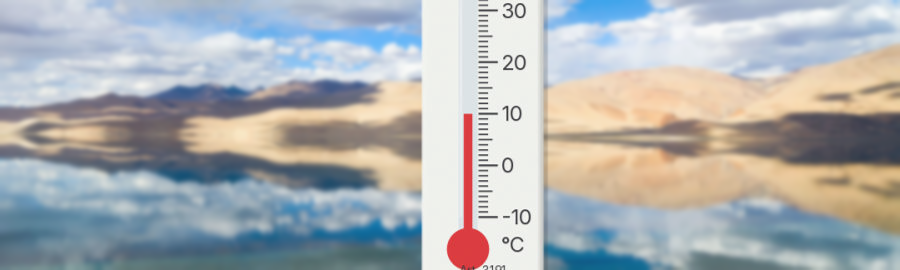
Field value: 10 °C
